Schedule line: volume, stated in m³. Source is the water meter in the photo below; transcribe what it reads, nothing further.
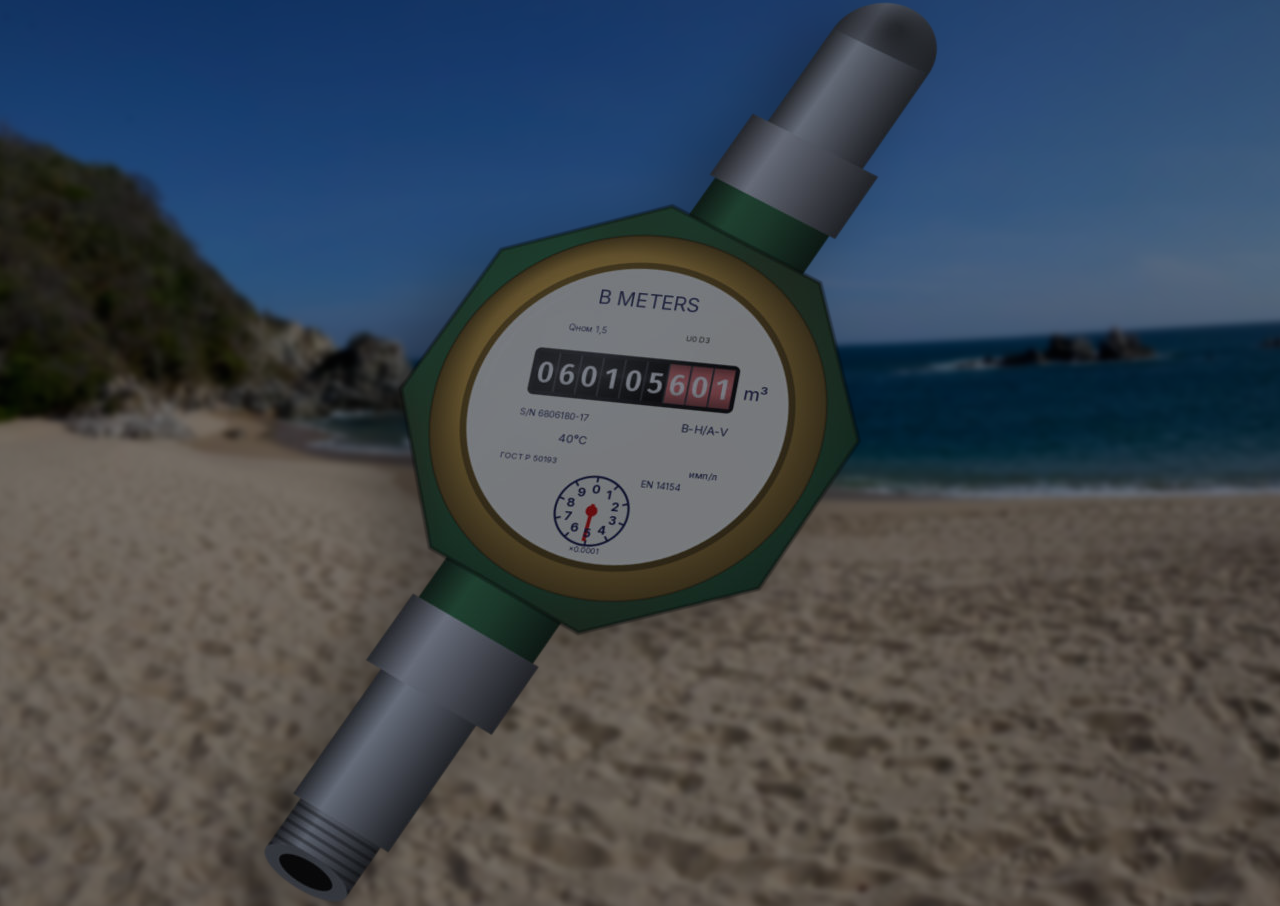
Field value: 60105.6015 m³
